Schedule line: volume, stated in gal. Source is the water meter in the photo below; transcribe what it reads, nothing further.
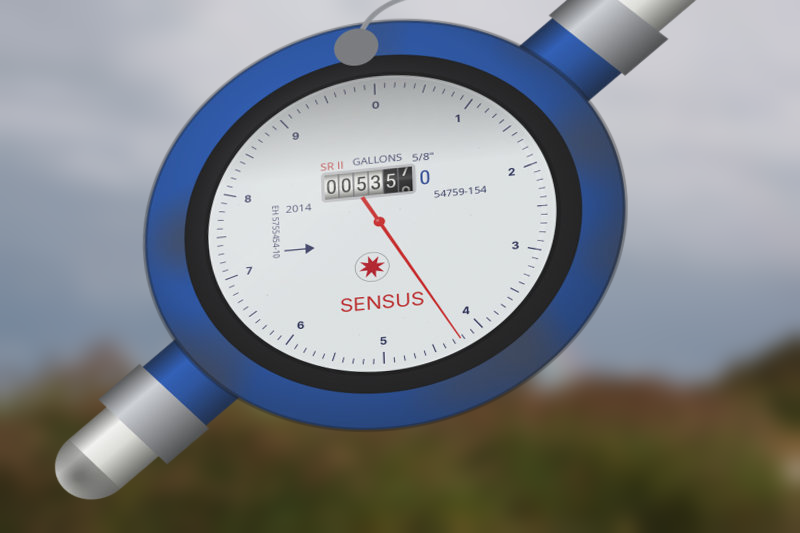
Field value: 53574.2 gal
